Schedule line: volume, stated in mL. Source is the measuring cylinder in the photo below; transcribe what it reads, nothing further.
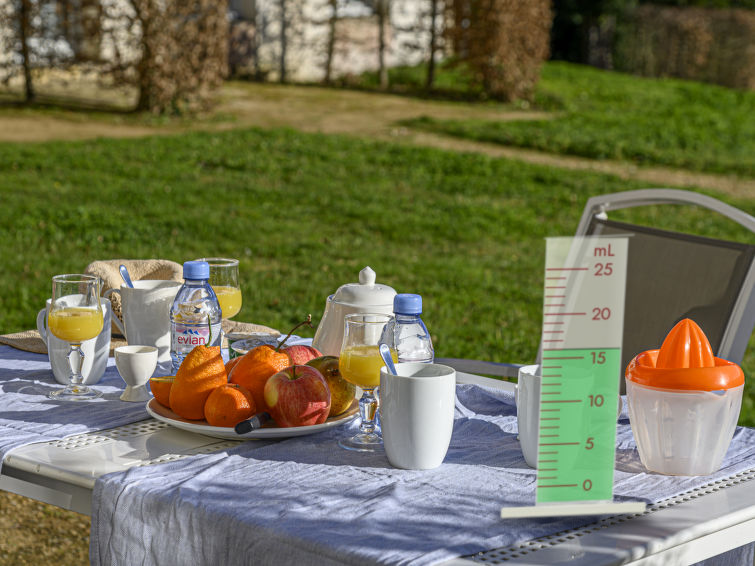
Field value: 16 mL
